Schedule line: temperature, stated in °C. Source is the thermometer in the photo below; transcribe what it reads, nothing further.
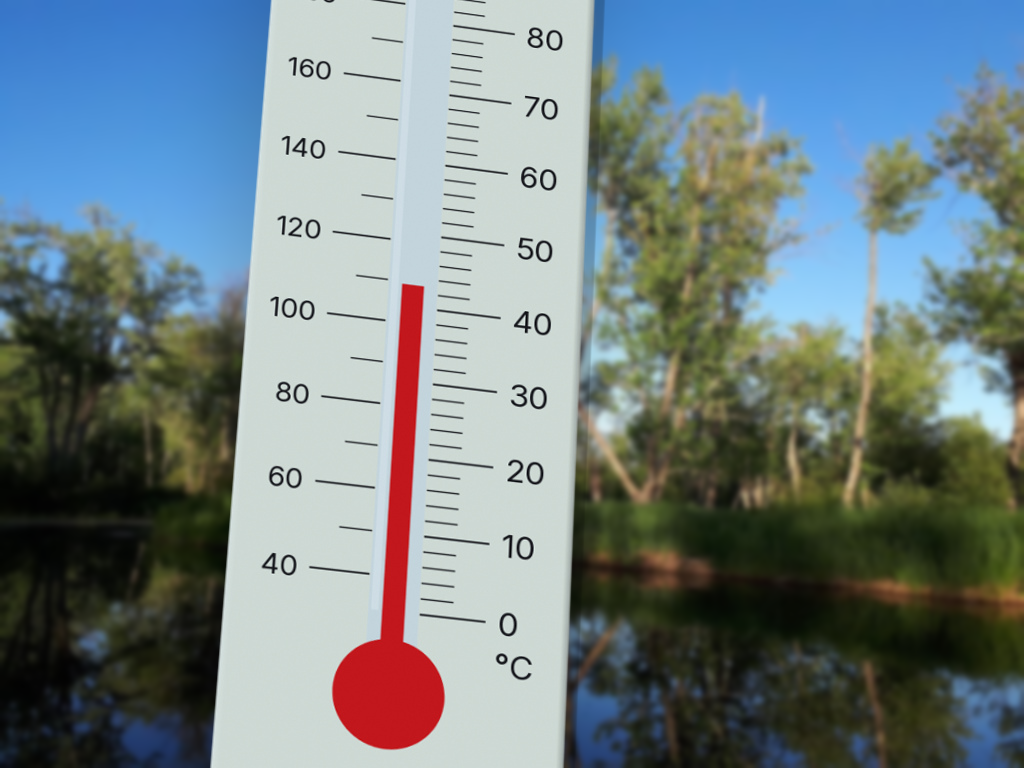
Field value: 43 °C
